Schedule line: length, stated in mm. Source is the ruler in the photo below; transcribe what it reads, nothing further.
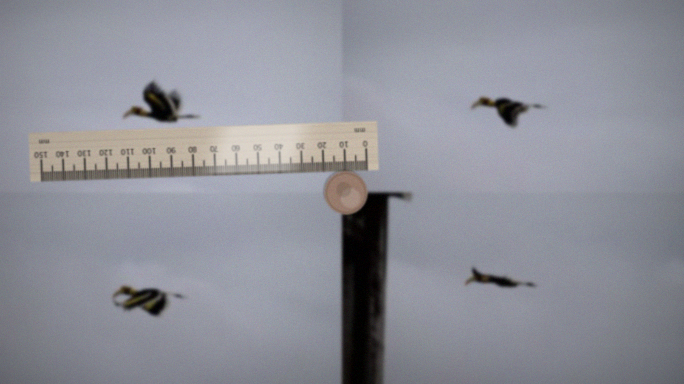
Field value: 20 mm
